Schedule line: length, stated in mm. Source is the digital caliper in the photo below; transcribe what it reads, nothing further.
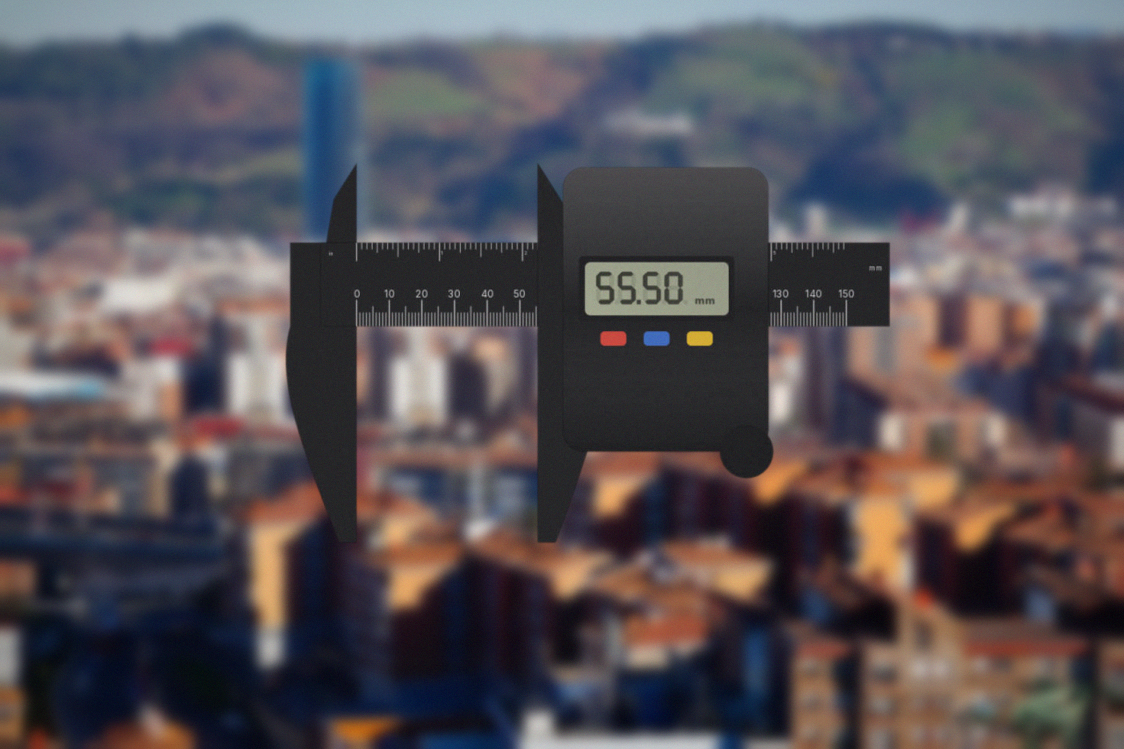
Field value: 55.50 mm
